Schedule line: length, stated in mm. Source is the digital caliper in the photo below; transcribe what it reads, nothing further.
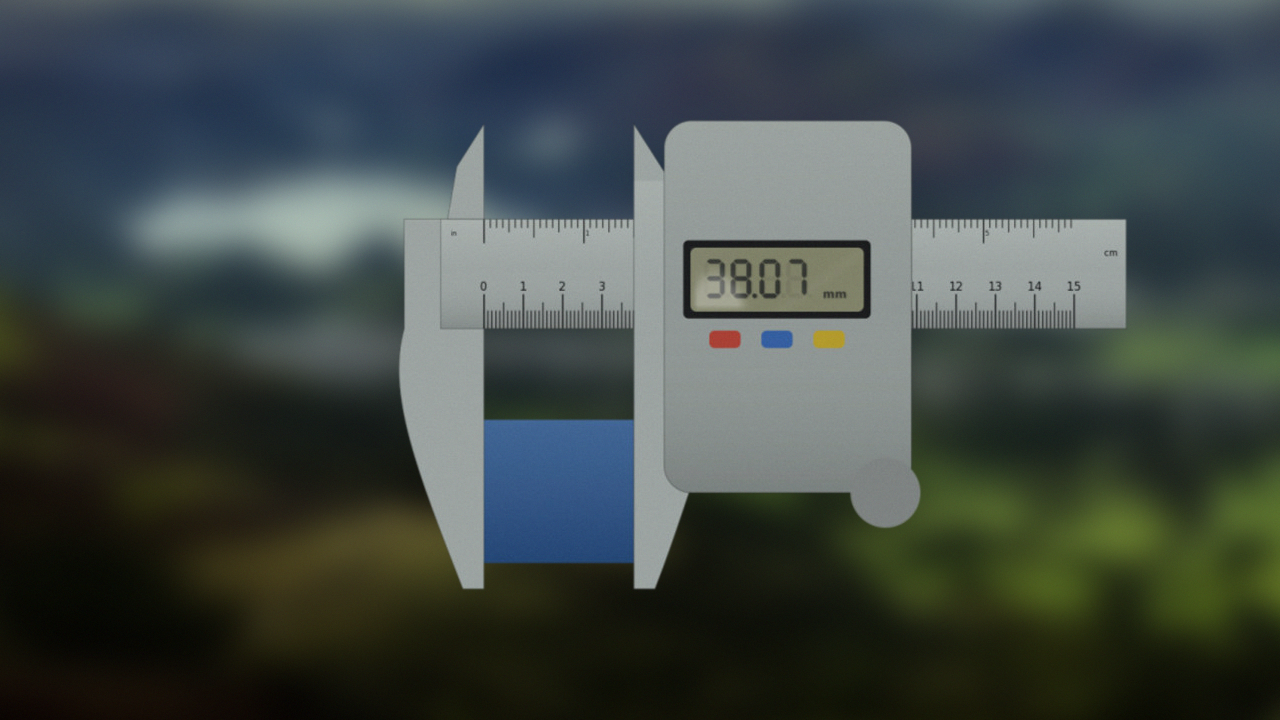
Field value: 38.07 mm
